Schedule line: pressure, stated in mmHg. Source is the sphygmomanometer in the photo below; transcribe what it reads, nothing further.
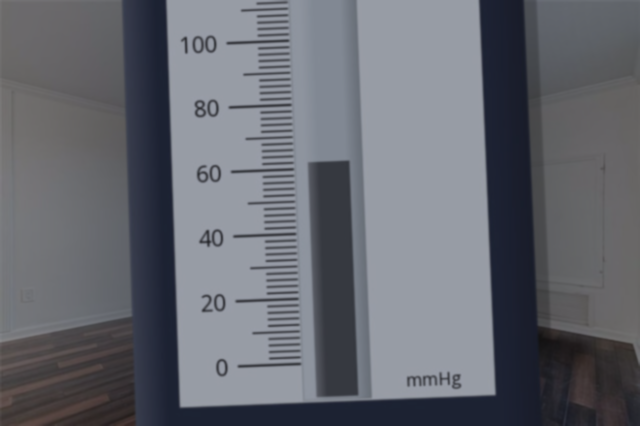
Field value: 62 mmHg
